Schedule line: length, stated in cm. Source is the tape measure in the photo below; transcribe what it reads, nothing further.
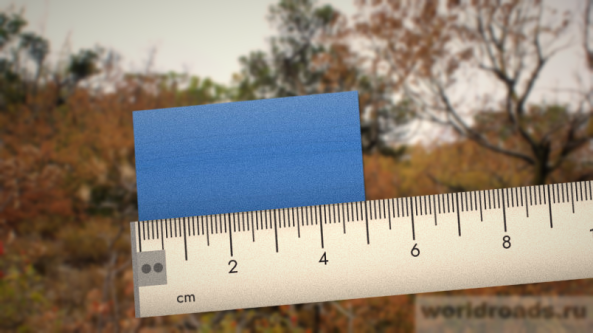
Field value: 5 cm
